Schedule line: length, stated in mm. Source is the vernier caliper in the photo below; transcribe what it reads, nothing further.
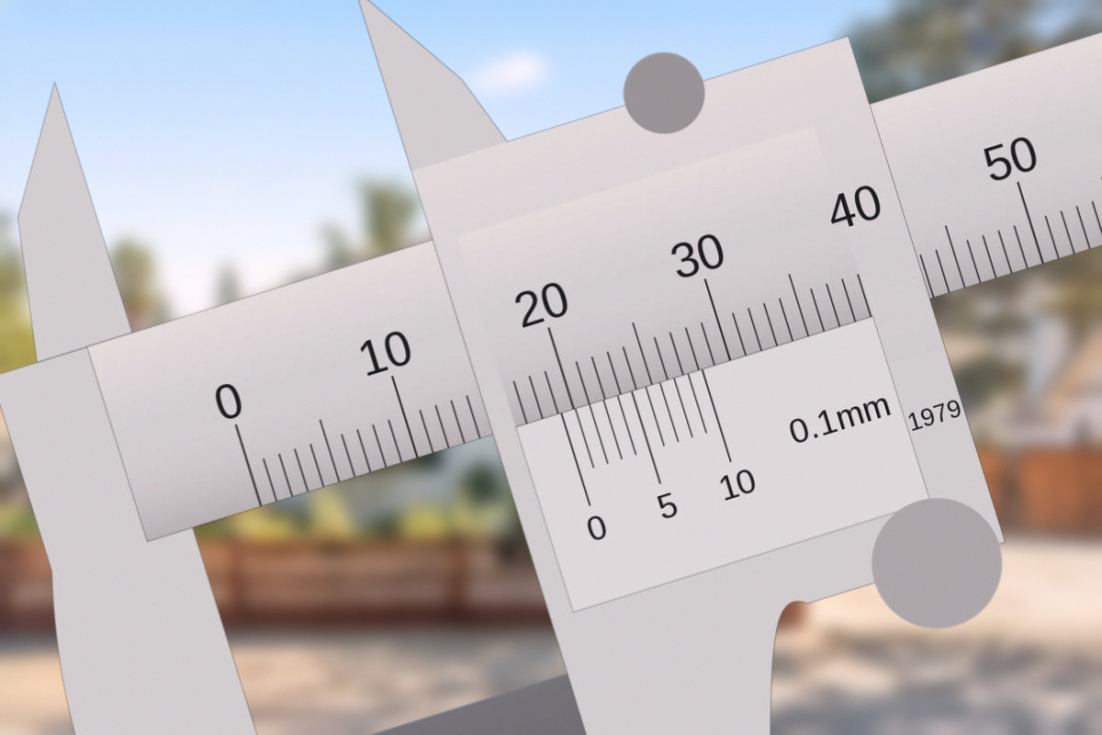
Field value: 19.2 mm
